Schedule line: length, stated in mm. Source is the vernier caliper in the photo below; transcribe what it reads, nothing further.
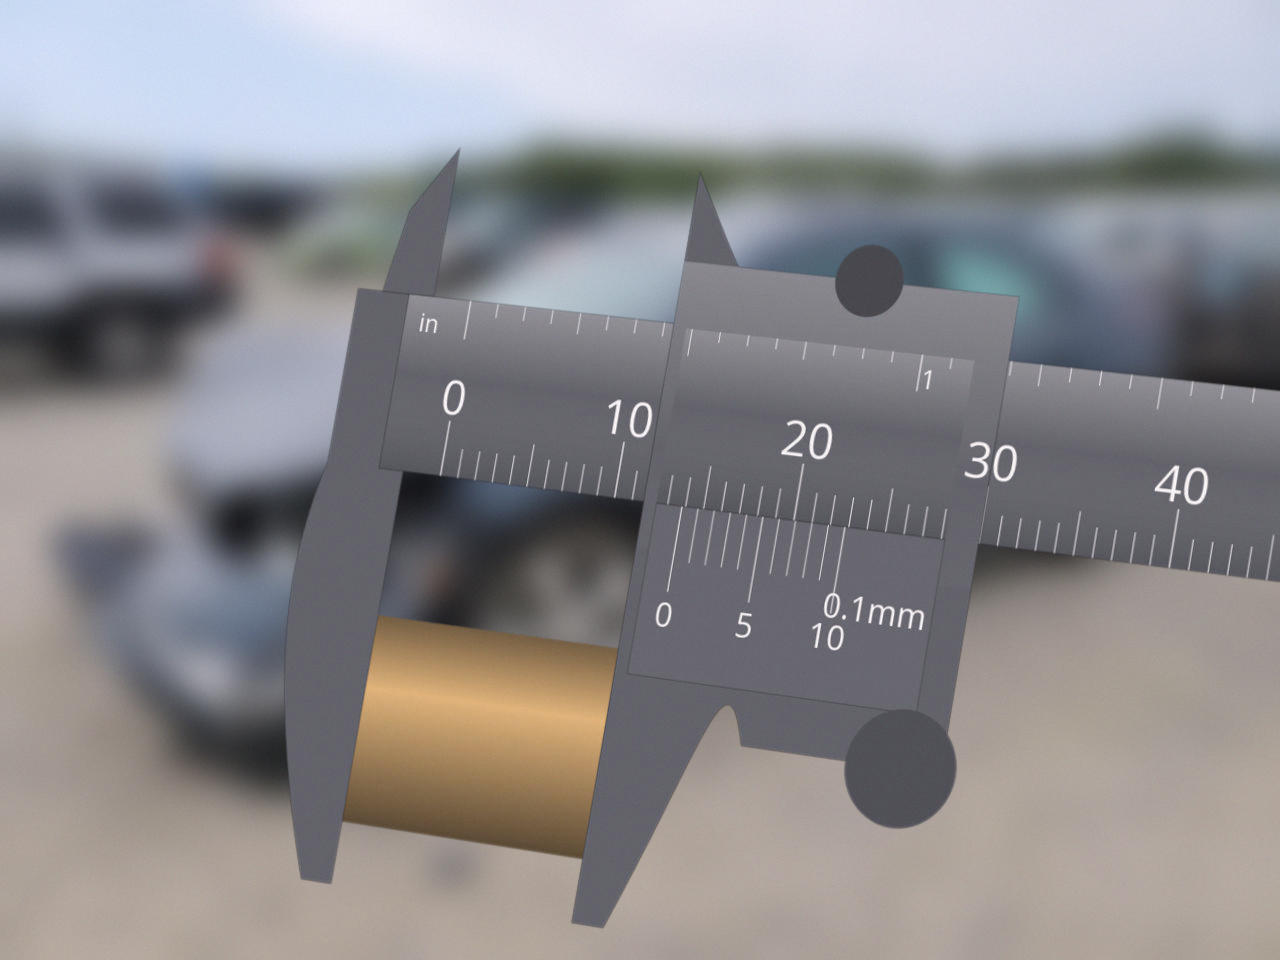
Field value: 13.8 mm
